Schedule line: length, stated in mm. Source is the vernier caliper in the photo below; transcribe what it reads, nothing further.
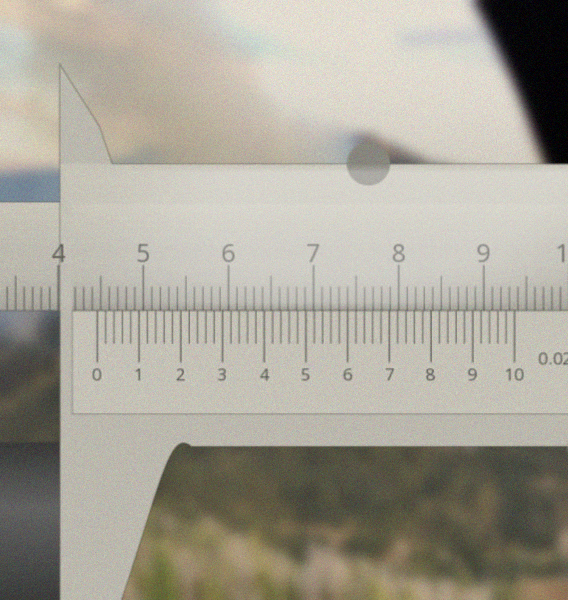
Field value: 44.6 mm
